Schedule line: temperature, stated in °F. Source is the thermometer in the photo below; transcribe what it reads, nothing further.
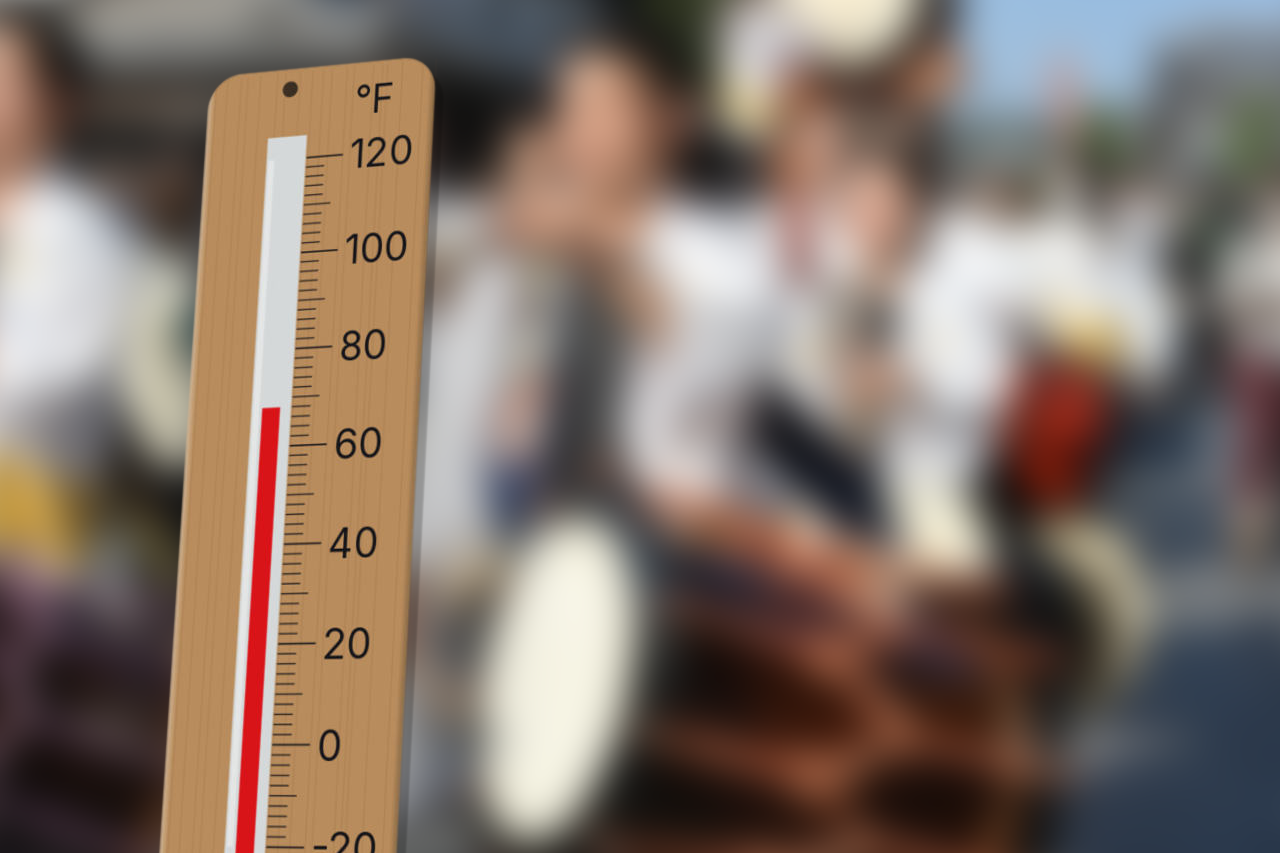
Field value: 68 °F
